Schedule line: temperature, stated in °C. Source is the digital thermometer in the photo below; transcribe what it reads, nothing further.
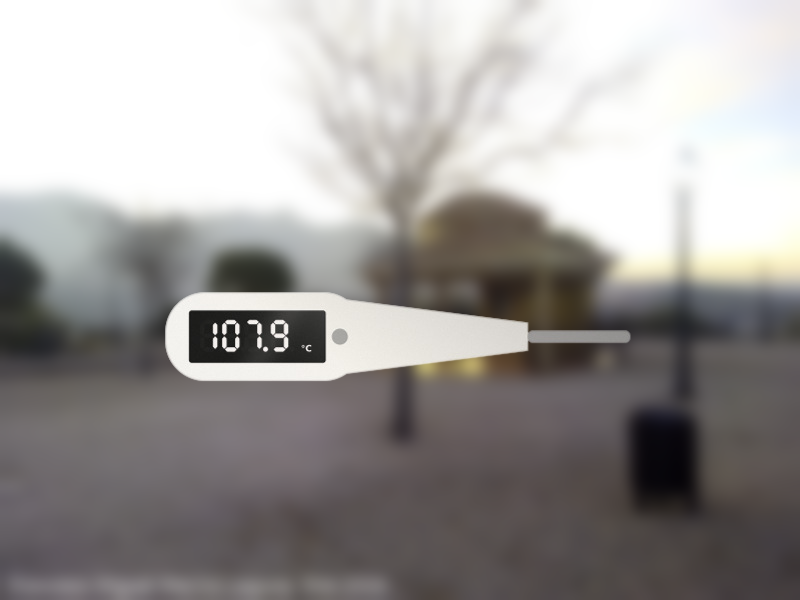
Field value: 107.9 °C
